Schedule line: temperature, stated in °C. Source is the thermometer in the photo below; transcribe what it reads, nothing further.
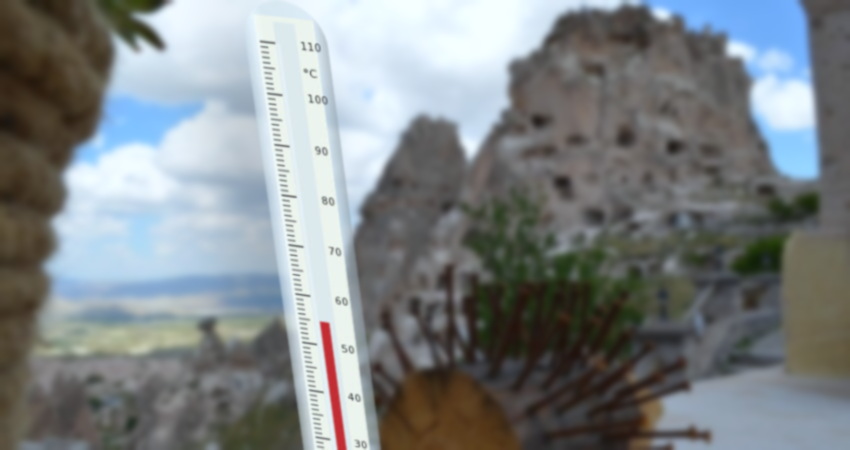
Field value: 55 °C
